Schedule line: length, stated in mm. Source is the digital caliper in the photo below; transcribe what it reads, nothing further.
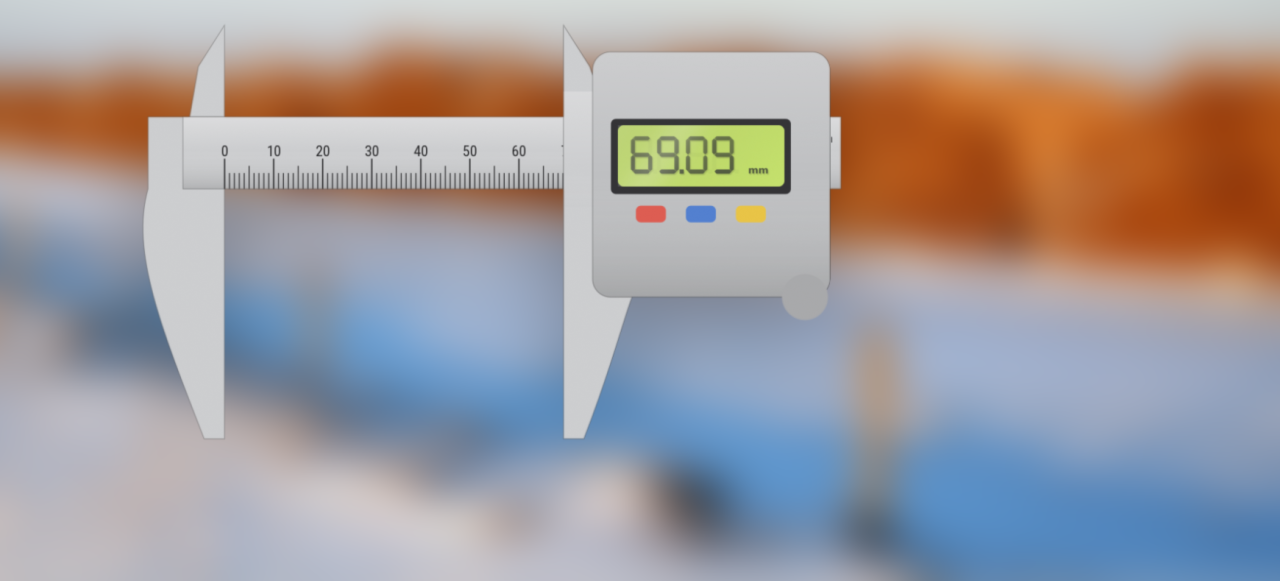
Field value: 69.09 mm
